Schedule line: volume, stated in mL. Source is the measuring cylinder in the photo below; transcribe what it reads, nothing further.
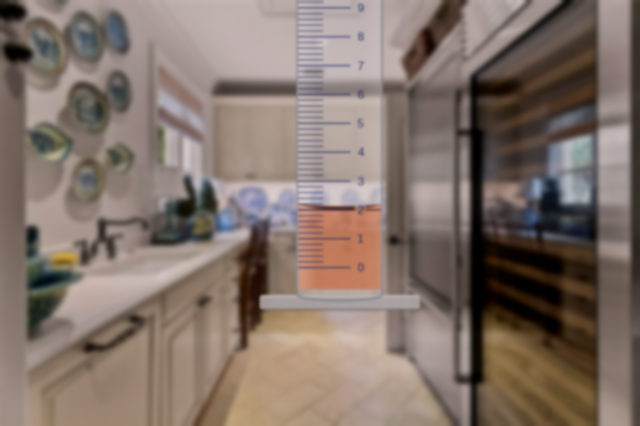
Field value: 2 mL
